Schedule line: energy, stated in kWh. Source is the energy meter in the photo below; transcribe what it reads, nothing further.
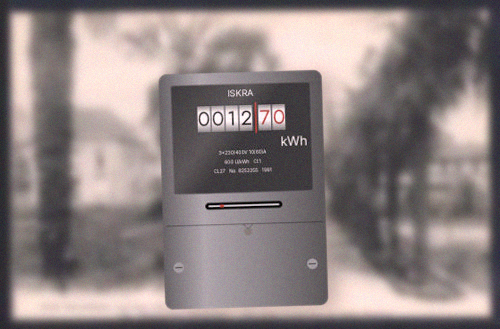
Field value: 12.70 kWh
